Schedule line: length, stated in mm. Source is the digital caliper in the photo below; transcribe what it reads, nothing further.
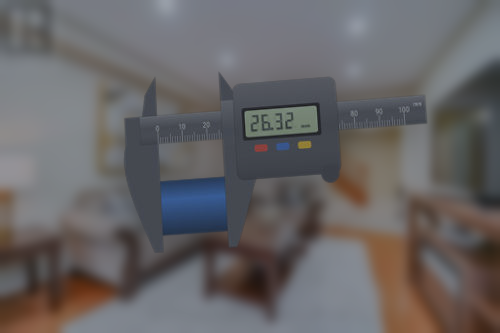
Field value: 26.32 mm
